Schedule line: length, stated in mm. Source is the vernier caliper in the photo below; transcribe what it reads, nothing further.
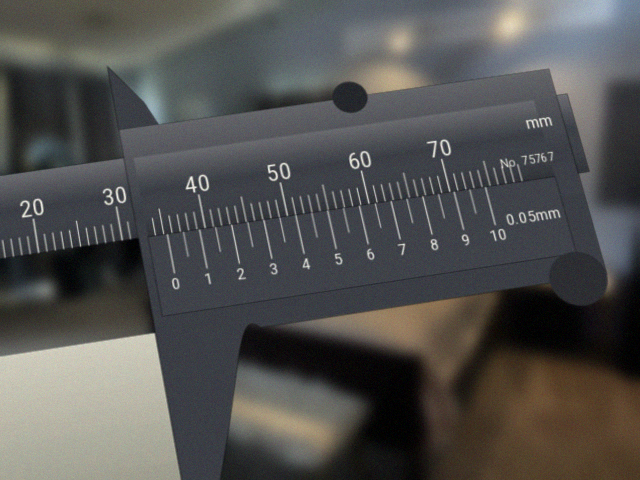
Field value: 35.4 mm
